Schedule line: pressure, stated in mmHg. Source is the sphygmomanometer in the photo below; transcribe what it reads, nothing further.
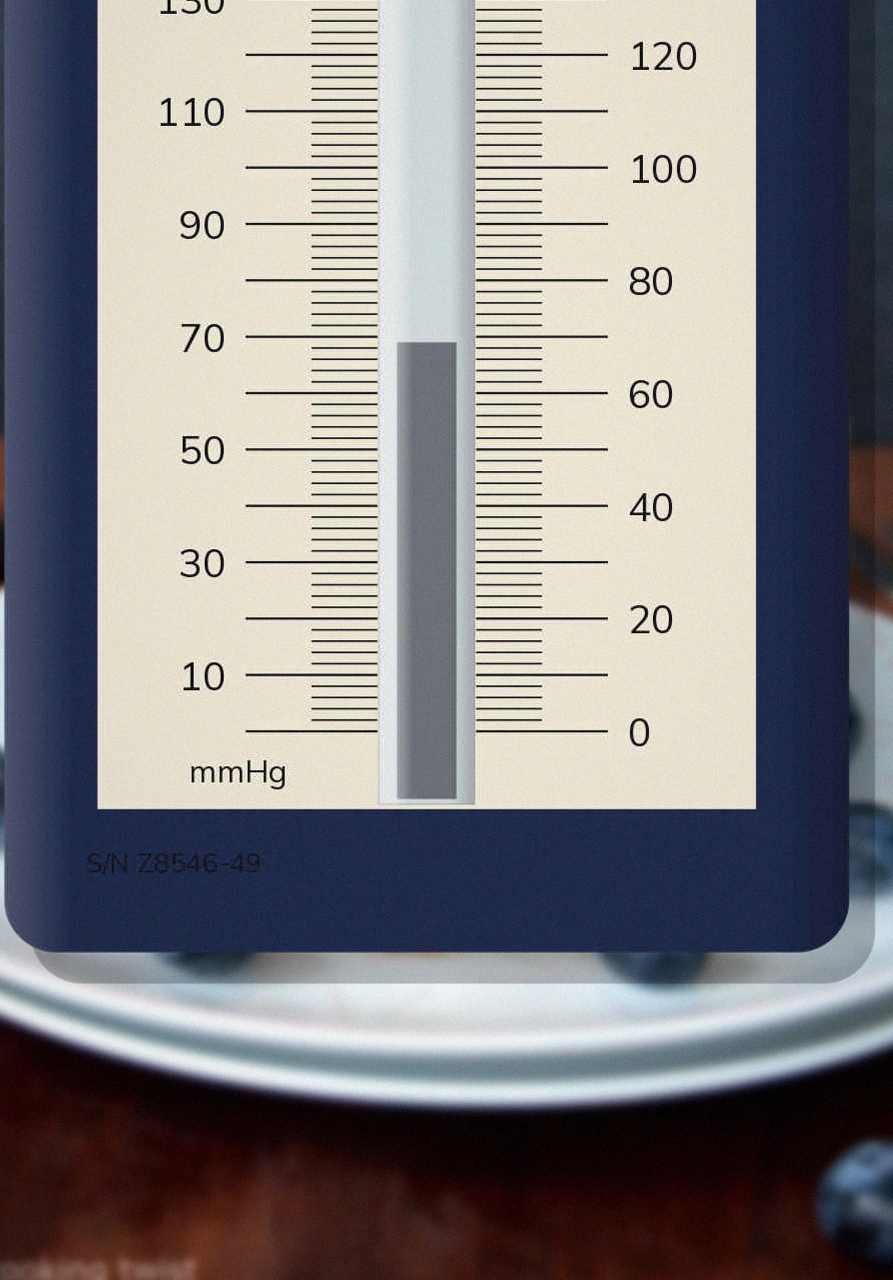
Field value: 69 mmHg
